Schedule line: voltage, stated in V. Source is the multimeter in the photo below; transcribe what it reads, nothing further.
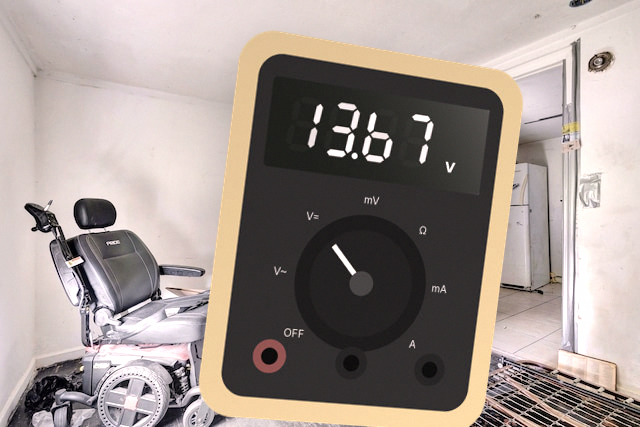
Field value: 13.67 V
